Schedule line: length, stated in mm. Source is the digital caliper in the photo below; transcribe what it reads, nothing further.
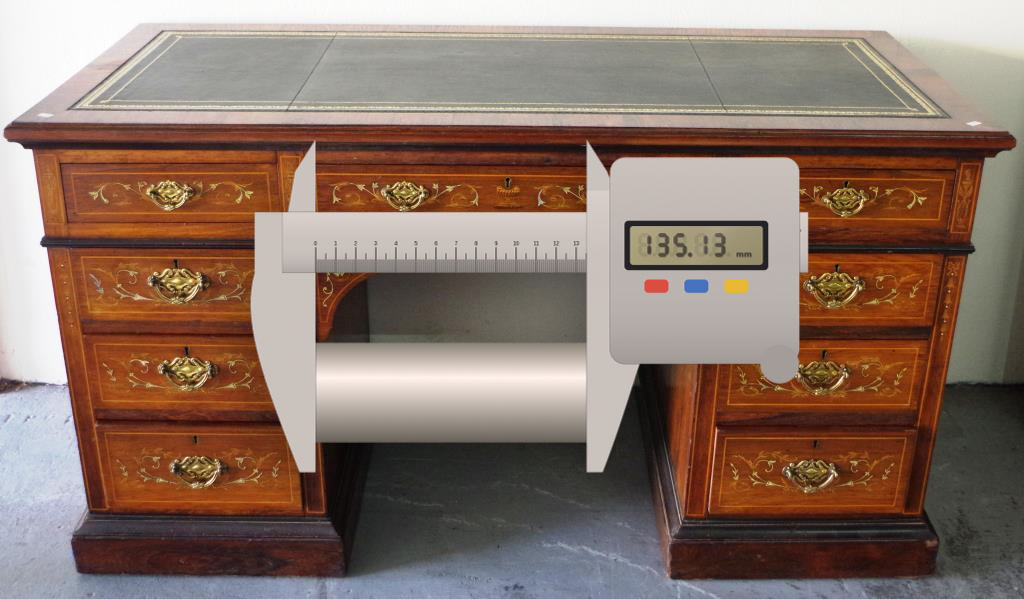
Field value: 135.13 mm
